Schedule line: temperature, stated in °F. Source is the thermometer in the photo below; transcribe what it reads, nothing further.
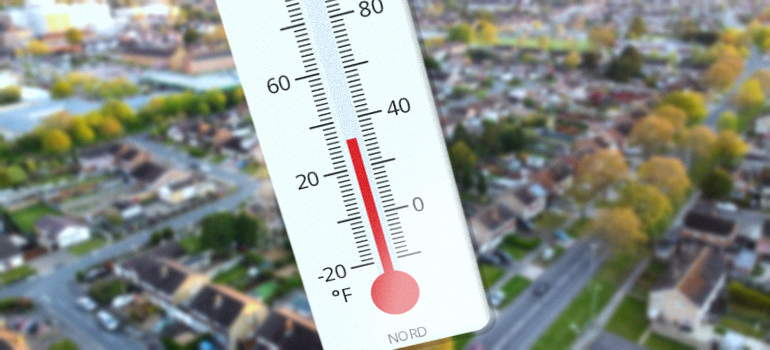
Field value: 32 °F
